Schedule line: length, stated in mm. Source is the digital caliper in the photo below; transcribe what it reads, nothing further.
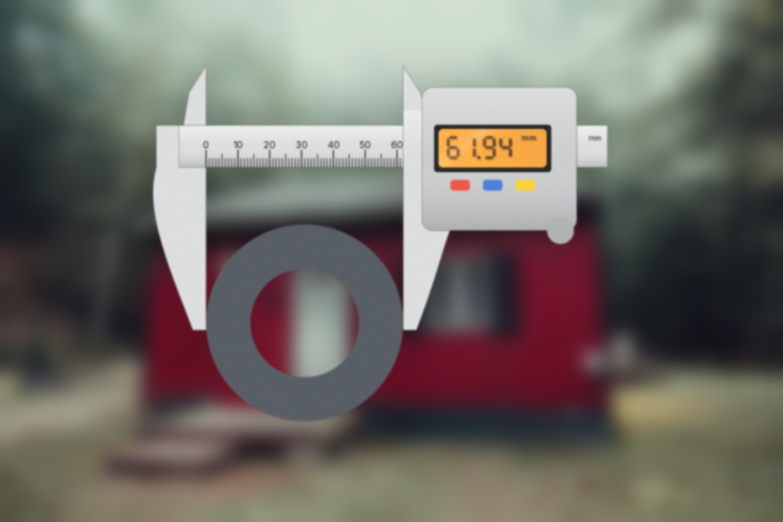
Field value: 61.94 mm
